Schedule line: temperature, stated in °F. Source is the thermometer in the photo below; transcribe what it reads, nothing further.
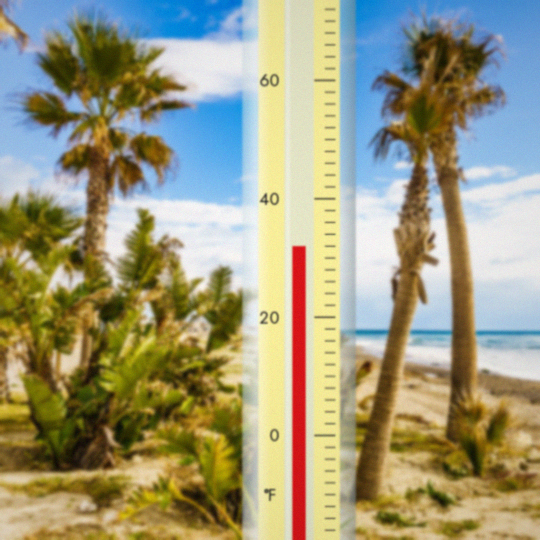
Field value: 32 °F
